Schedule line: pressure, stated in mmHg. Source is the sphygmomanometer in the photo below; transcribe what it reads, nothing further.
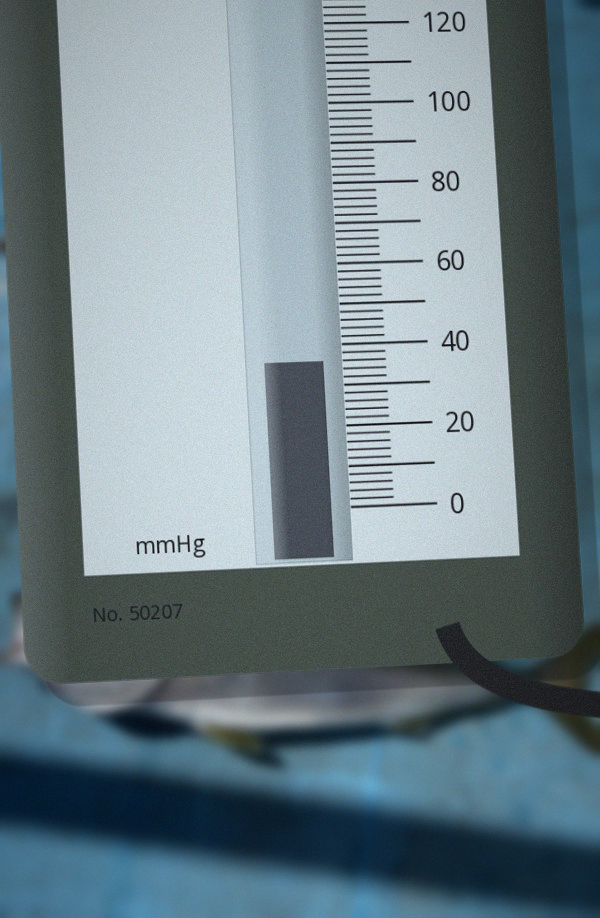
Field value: 36 mmHg
